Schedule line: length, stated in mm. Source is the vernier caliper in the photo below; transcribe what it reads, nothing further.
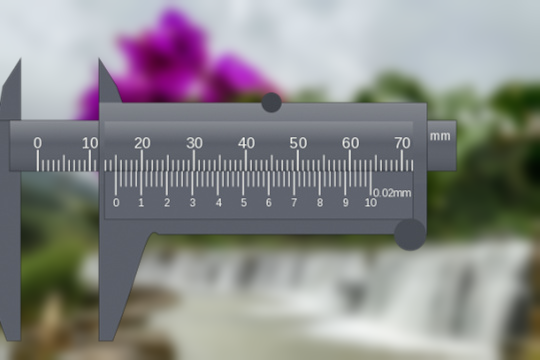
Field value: 15.0 mm
